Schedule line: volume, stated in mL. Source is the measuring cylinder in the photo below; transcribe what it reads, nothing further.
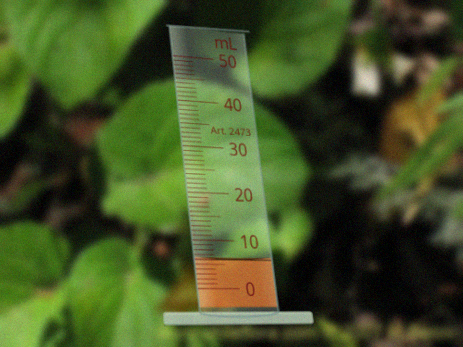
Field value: 6 mL
